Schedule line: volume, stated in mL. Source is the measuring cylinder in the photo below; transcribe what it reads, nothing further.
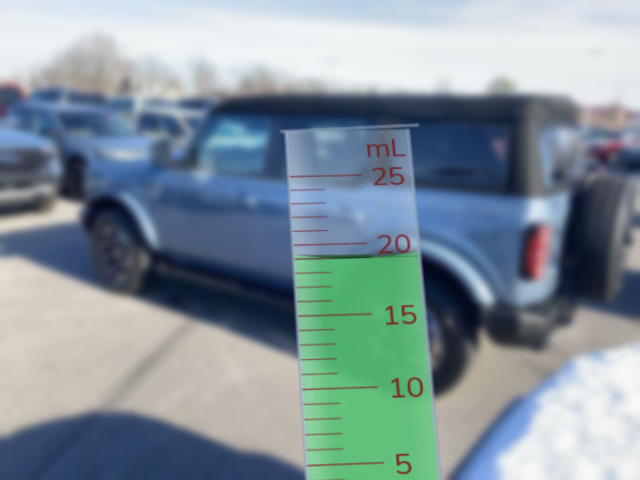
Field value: 19 mL
